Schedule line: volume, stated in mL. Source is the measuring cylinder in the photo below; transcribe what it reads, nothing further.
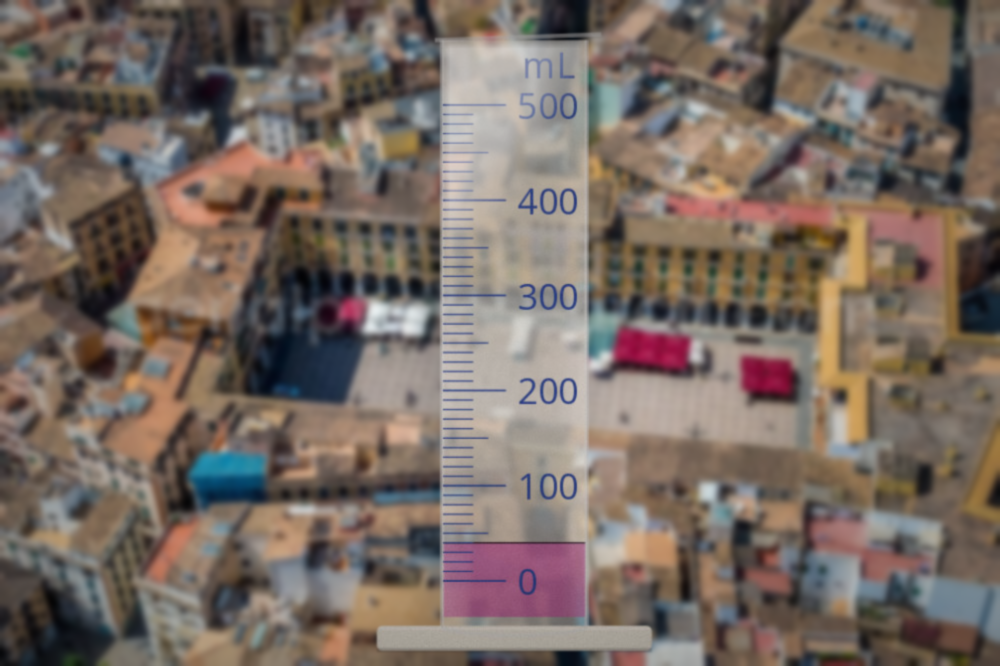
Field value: 40 mL
